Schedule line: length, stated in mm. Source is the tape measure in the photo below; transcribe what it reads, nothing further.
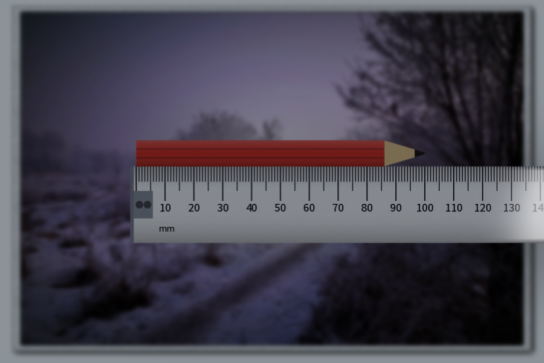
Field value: 100 mm
